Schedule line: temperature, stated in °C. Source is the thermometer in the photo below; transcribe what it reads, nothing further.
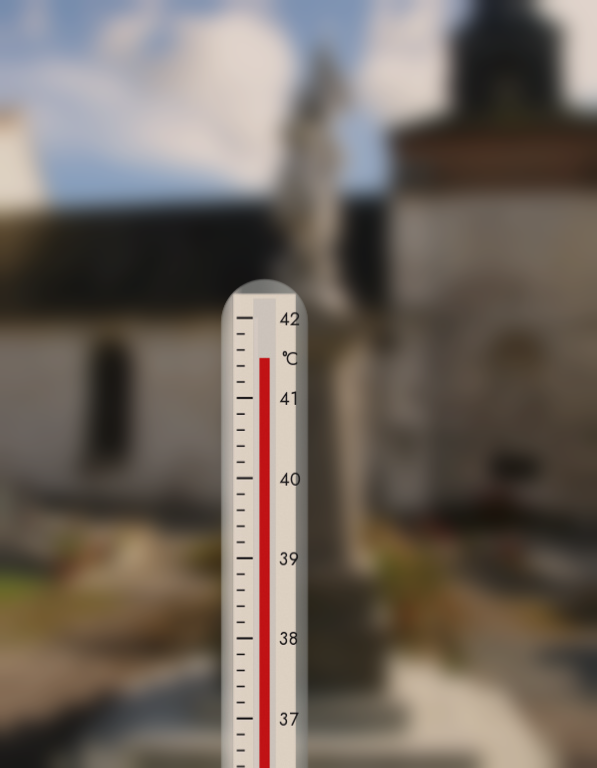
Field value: 41.5 °C
